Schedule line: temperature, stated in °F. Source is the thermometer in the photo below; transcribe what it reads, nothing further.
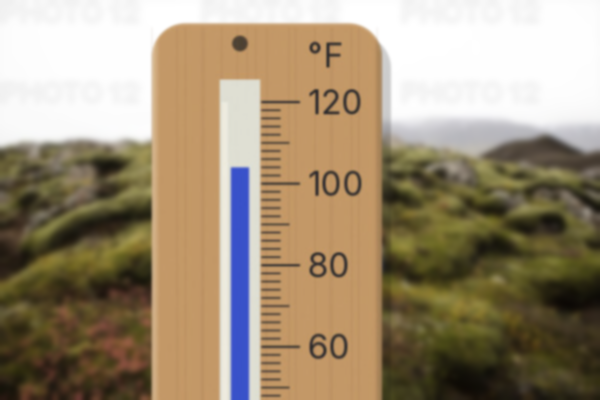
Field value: 104 °F
